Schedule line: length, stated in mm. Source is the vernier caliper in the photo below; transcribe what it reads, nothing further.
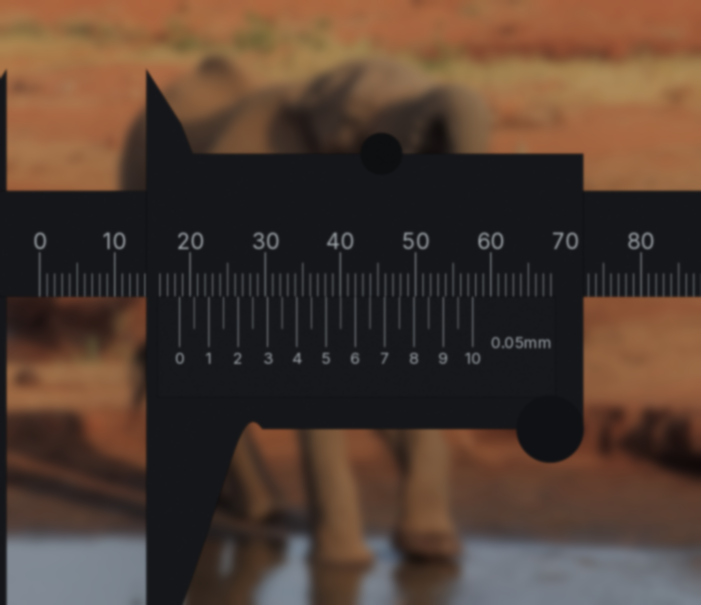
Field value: 18.6 mm
